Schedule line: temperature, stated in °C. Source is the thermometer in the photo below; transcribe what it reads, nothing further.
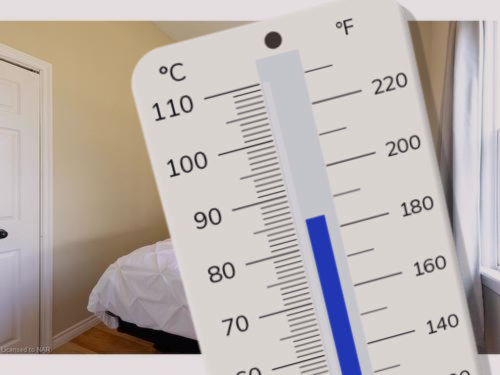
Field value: 85 °C
